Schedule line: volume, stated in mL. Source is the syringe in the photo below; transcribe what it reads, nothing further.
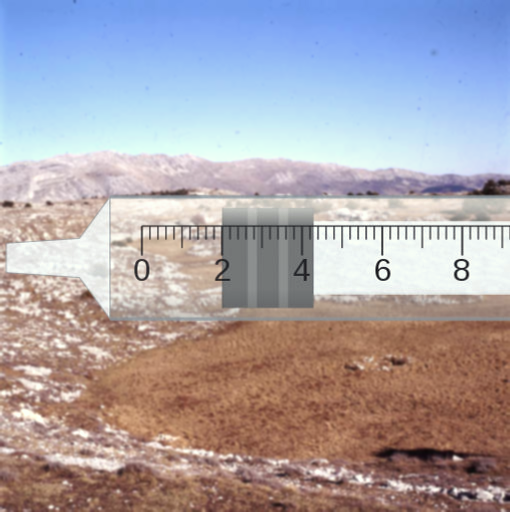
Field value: 2 mL
